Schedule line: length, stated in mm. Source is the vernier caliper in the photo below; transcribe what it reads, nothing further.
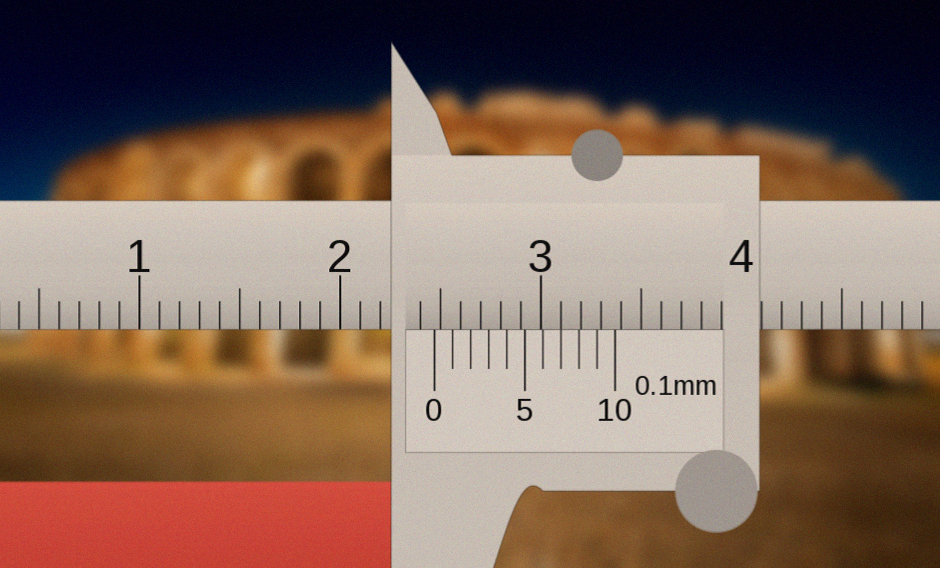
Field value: 24.7 mm
